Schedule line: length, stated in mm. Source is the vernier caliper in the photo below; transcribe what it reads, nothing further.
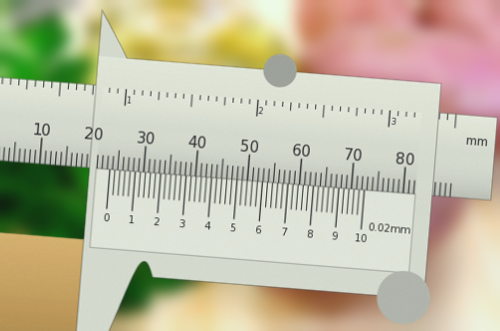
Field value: 23.5 mm
